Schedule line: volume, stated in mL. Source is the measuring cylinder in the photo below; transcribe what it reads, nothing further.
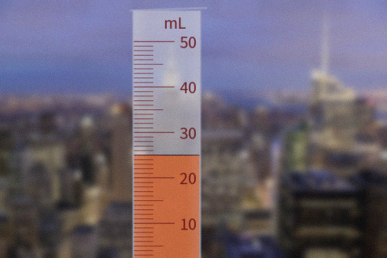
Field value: 25 mL
